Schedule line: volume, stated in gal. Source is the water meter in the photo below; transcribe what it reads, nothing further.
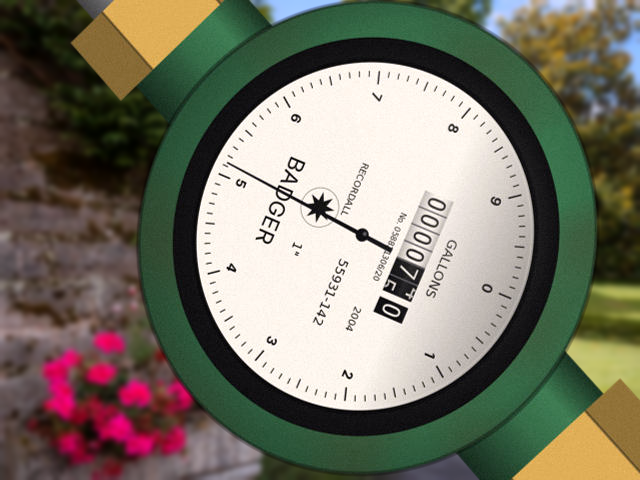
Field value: 745.1 gal
